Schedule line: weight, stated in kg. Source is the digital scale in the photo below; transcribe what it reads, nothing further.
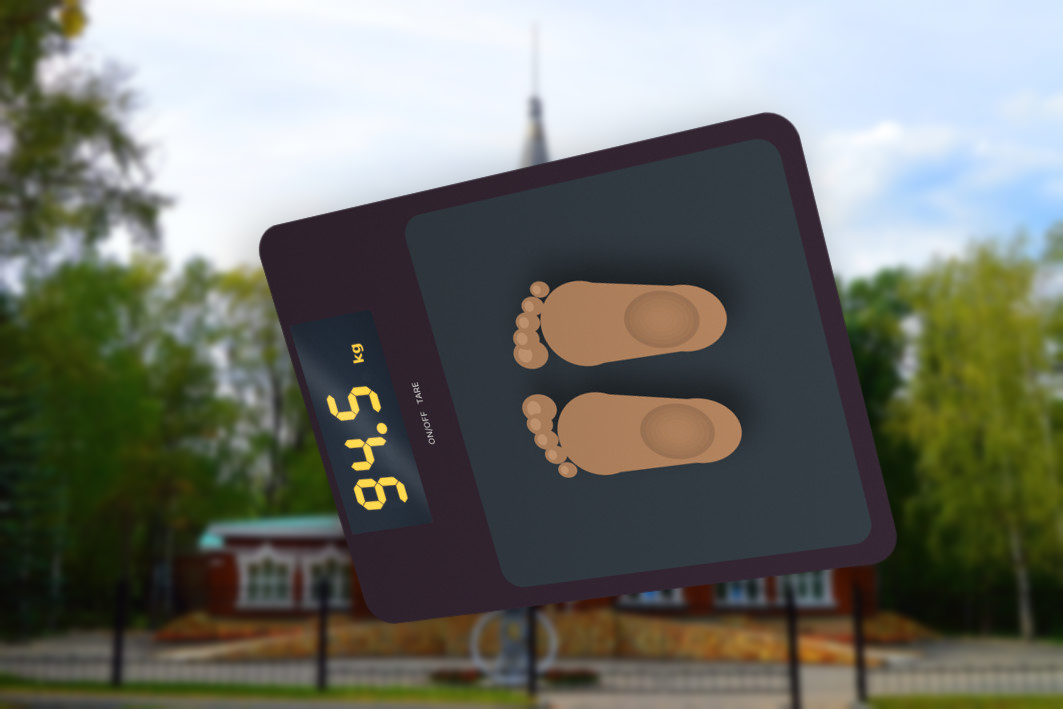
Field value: 94.5 kg
